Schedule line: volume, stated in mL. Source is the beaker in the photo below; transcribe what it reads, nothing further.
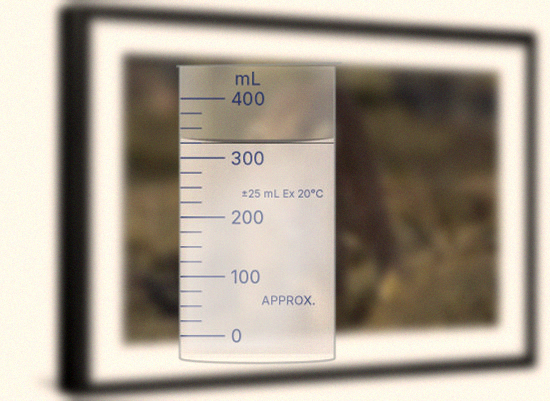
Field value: 325 mL
